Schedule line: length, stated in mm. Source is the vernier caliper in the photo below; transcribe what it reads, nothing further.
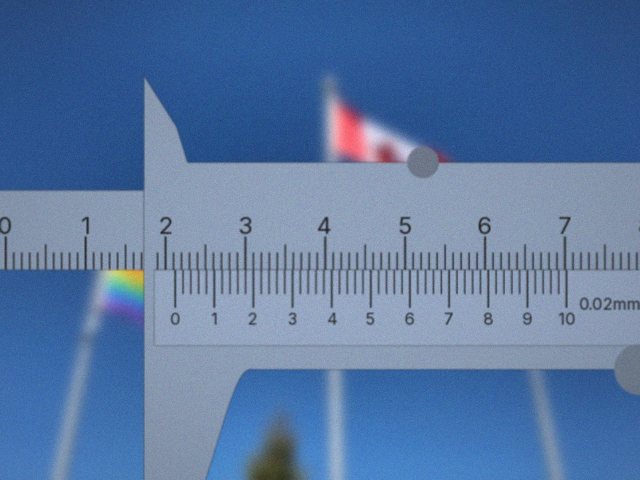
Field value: 21.2 mm
